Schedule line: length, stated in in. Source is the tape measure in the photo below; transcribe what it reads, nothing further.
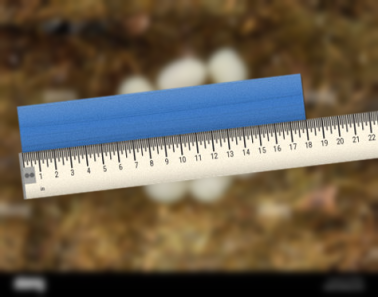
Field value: 18 in
